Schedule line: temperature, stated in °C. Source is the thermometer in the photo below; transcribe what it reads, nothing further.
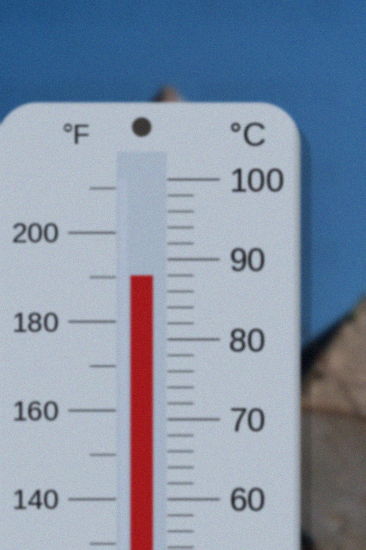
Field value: 88 °C
